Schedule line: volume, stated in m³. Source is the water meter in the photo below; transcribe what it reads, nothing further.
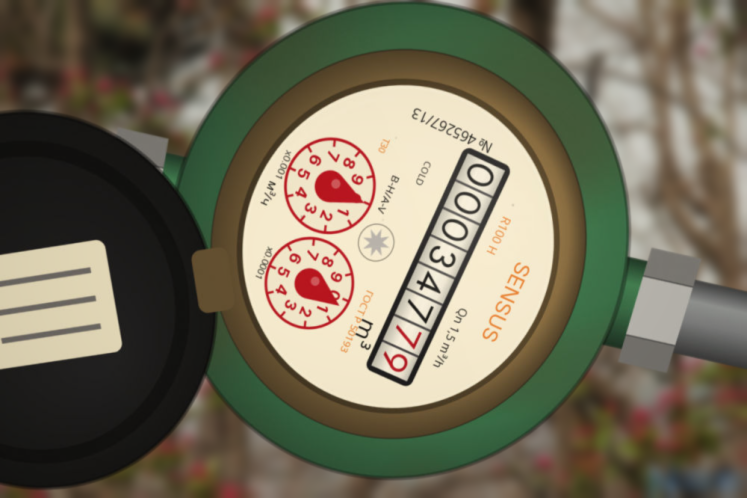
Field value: 347.7900 m³
